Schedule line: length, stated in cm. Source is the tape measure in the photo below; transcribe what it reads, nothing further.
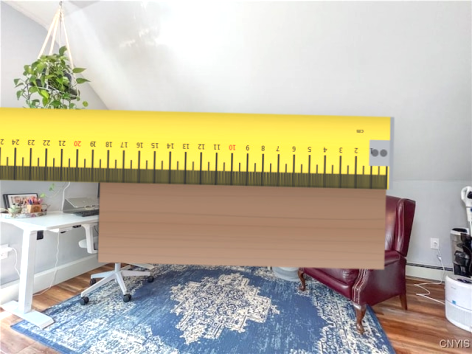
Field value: 18.5 cm
